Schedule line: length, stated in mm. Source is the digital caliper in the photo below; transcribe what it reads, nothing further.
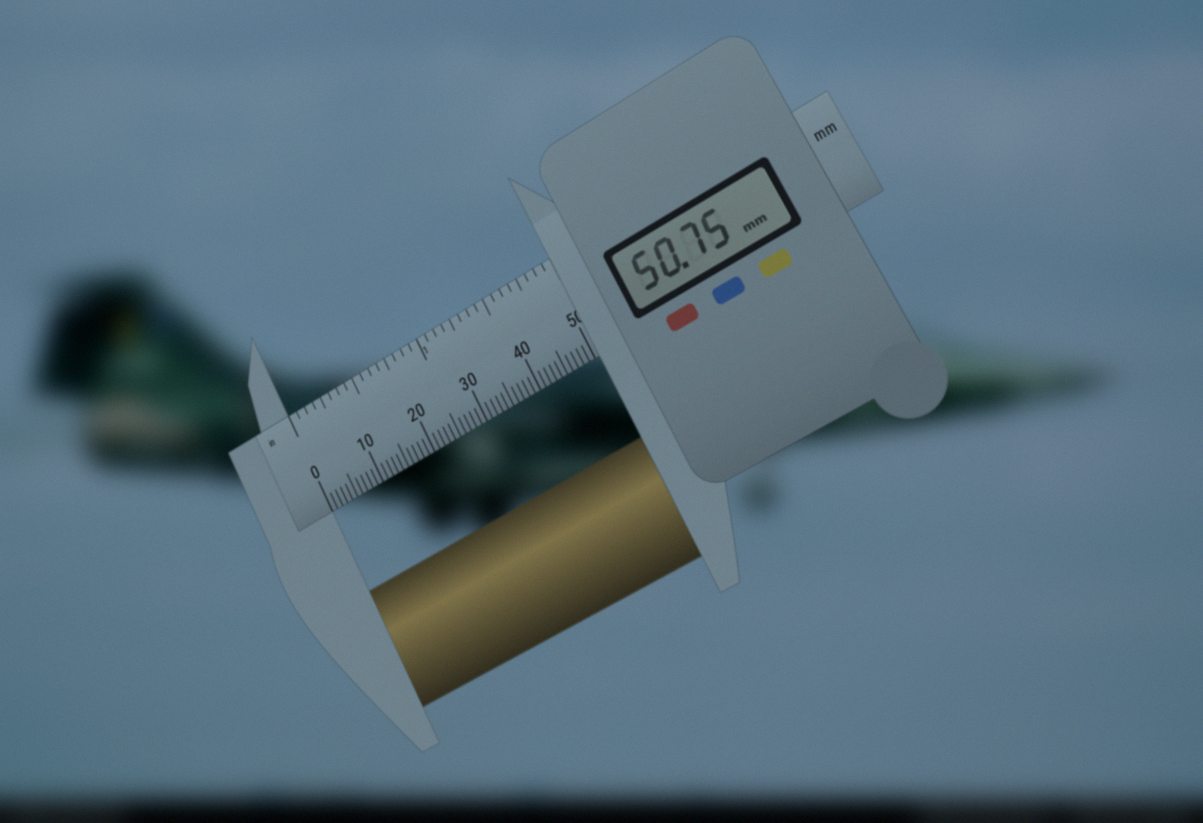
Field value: 50.75 mm
